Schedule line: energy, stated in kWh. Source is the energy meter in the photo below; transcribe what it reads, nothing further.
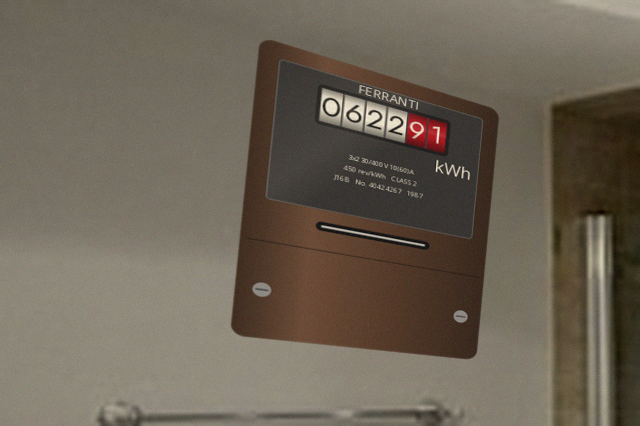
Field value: 622.91 kWh
